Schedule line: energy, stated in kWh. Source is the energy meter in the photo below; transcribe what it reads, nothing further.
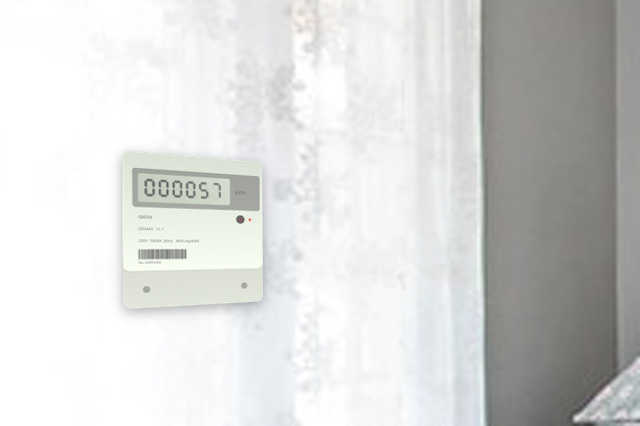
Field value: 57 kWh
